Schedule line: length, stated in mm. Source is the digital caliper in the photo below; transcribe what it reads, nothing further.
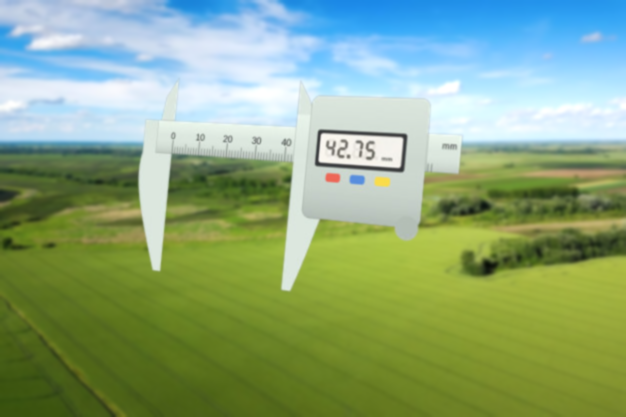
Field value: 42.75 mm
